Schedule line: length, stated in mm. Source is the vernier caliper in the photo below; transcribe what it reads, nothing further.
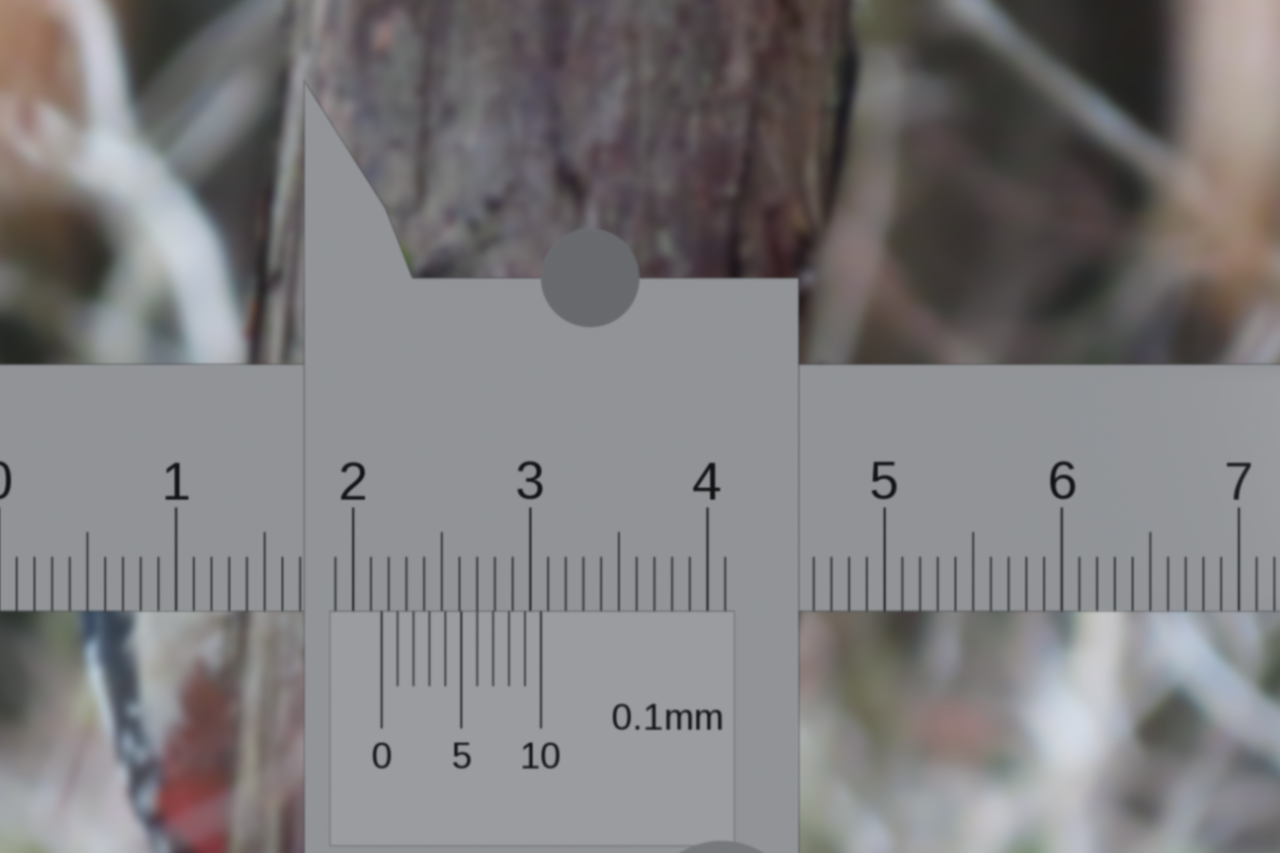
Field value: 21.6 mm
